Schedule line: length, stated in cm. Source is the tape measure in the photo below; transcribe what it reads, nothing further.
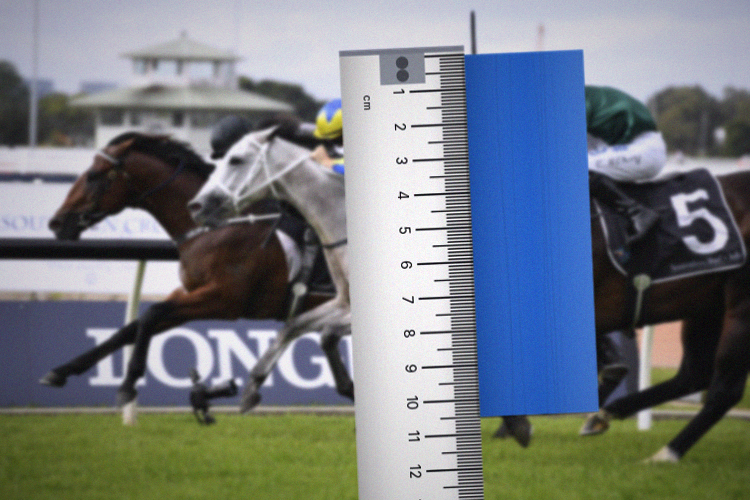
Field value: 10.5 cm
